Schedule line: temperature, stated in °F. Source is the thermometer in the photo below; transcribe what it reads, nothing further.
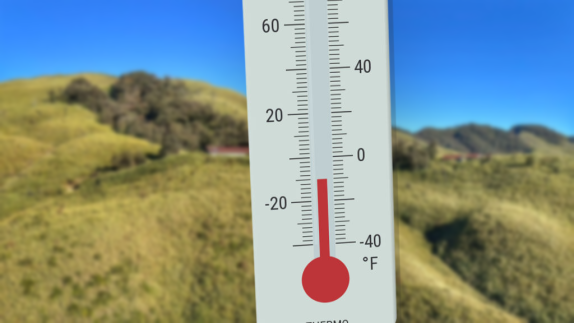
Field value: -10 °F
